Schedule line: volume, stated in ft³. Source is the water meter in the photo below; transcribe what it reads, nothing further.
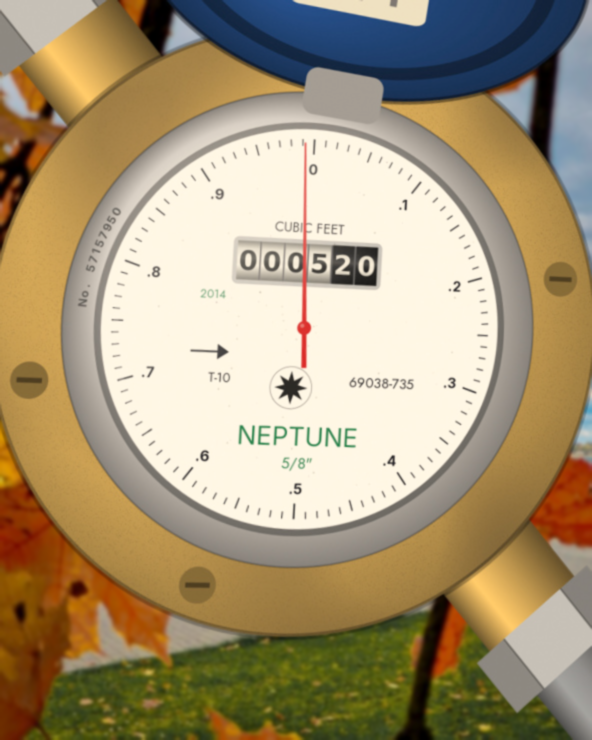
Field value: 519.99 ft³
